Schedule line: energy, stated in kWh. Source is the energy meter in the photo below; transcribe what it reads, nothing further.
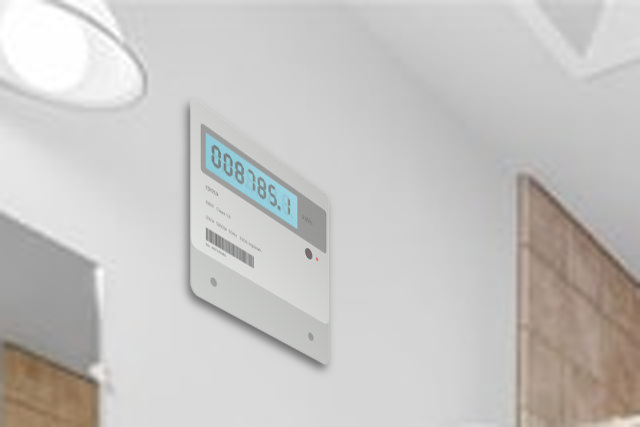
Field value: 8785.1 kWh
